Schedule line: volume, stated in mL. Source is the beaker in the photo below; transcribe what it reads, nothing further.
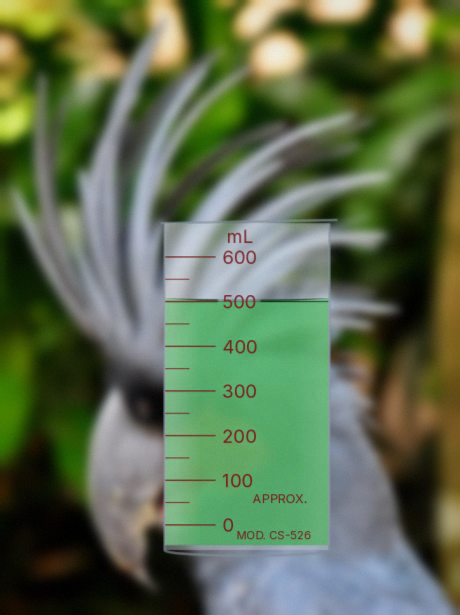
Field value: 500 mL
